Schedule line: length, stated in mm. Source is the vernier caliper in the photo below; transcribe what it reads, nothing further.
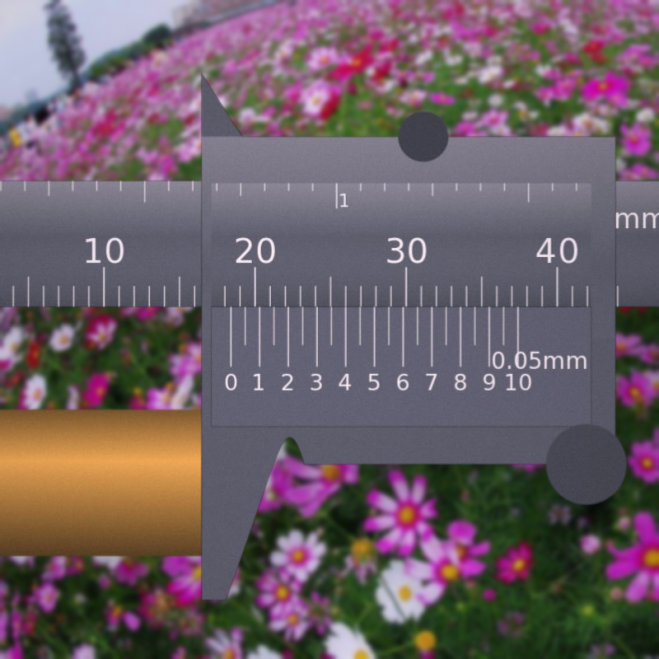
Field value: 18.4 mm
